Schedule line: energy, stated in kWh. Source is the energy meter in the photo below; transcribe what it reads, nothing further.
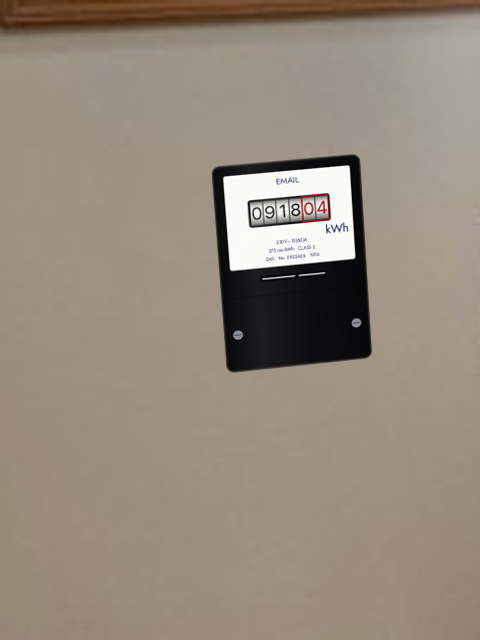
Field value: 918.04 kWh
